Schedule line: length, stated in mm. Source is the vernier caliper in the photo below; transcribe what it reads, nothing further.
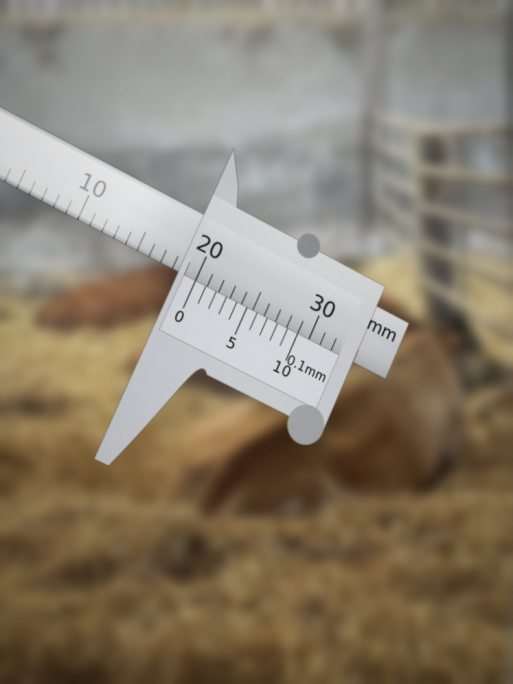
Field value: 20.0 mm
